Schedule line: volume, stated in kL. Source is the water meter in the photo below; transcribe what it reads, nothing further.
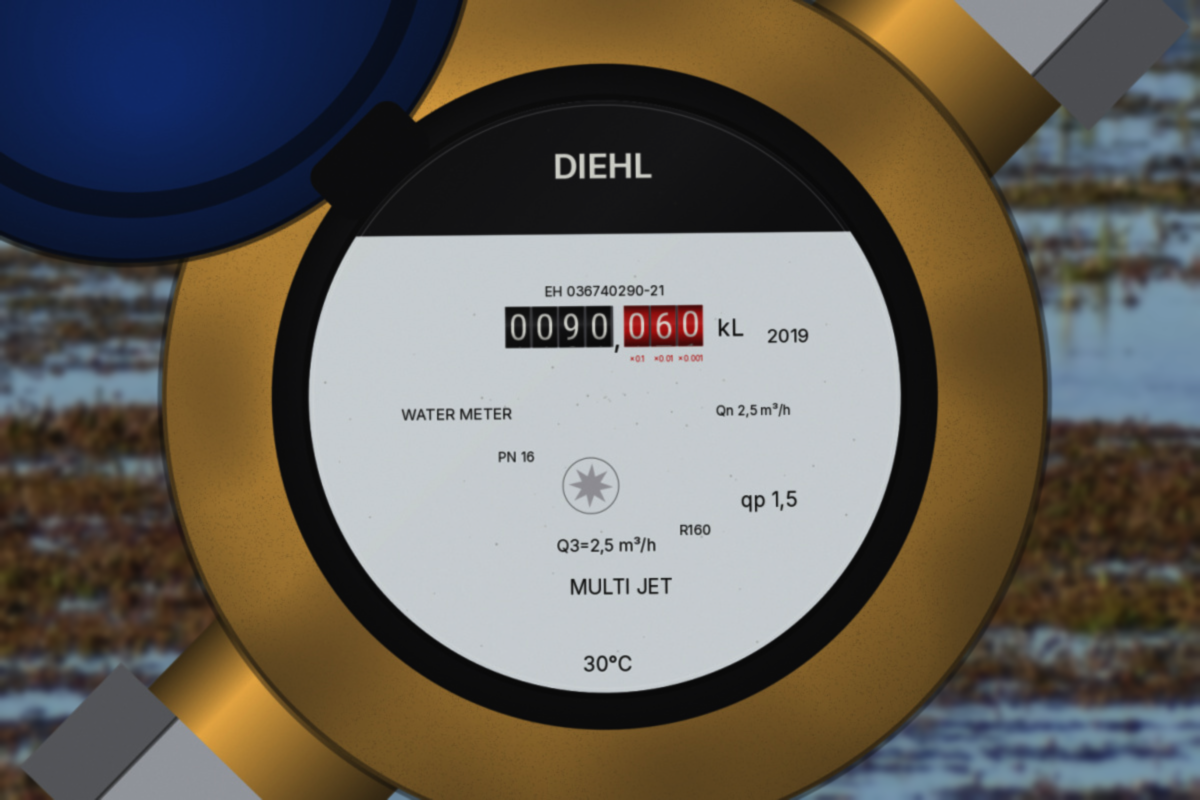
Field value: 90.060 kL
